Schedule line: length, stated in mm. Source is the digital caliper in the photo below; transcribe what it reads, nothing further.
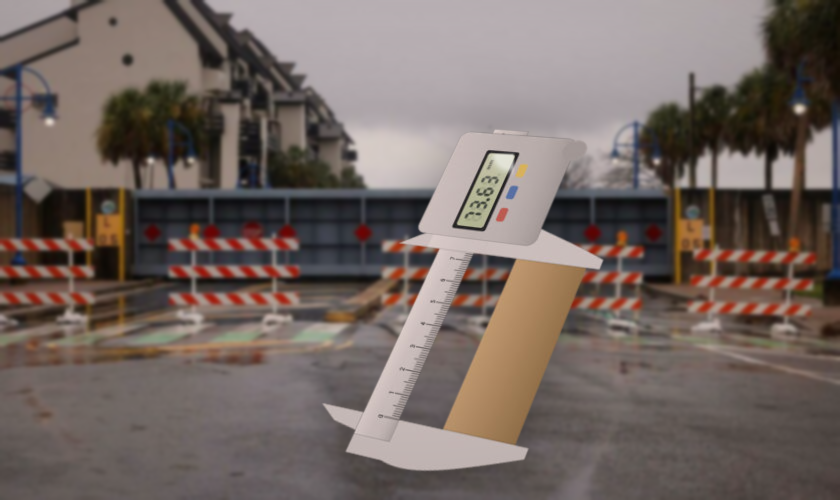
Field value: 73.63 mm
